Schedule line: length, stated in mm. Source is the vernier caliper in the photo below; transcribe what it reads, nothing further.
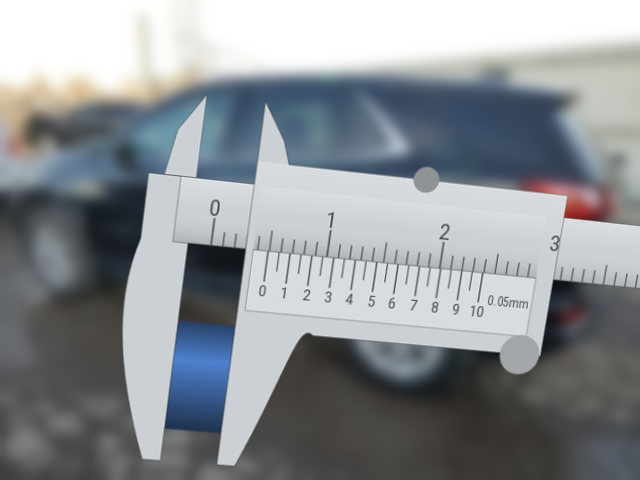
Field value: 4.9 mm
